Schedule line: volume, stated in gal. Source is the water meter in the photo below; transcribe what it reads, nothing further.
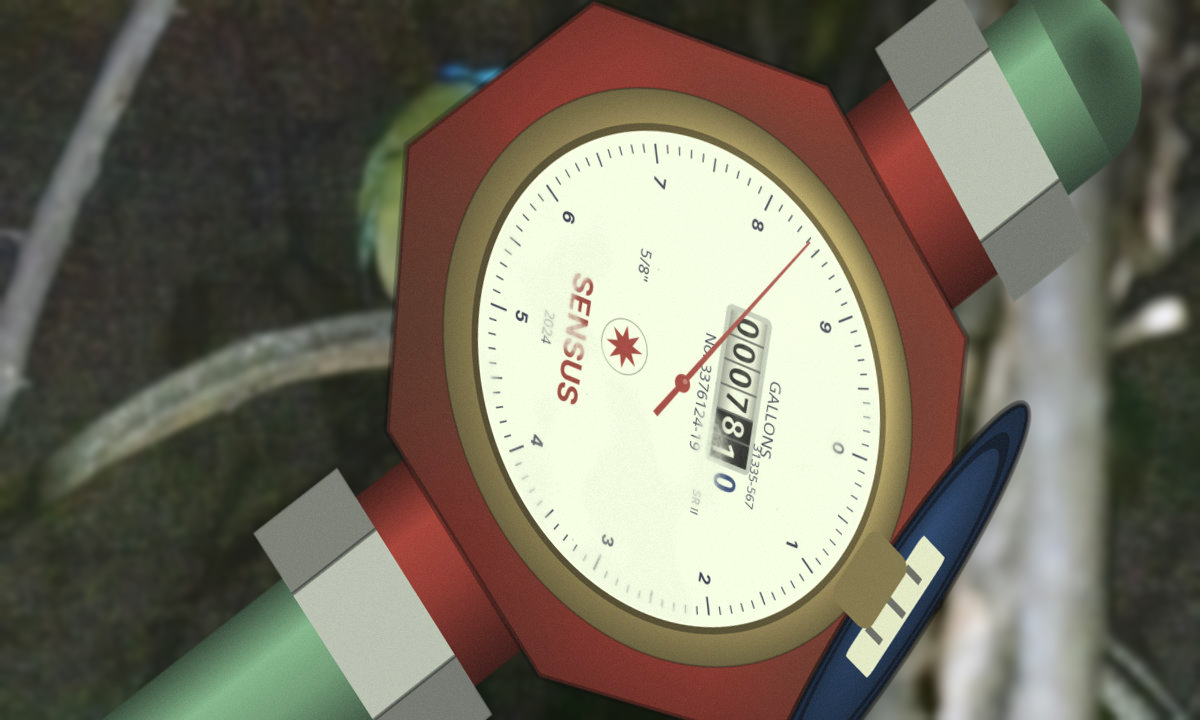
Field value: 7808.4 gal
